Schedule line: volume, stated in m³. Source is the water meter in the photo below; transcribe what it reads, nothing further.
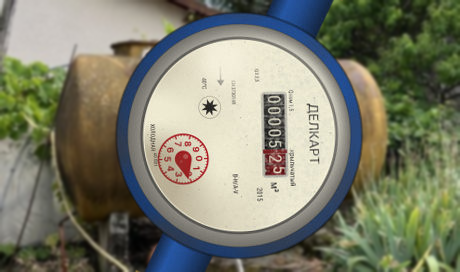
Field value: 5.252 m³
